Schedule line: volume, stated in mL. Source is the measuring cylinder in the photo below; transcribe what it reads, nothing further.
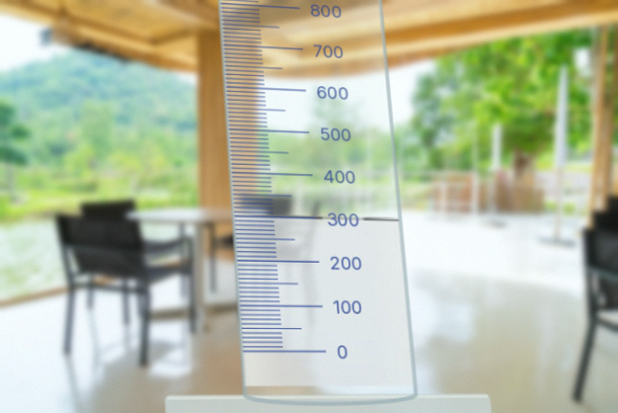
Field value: 300 mL
